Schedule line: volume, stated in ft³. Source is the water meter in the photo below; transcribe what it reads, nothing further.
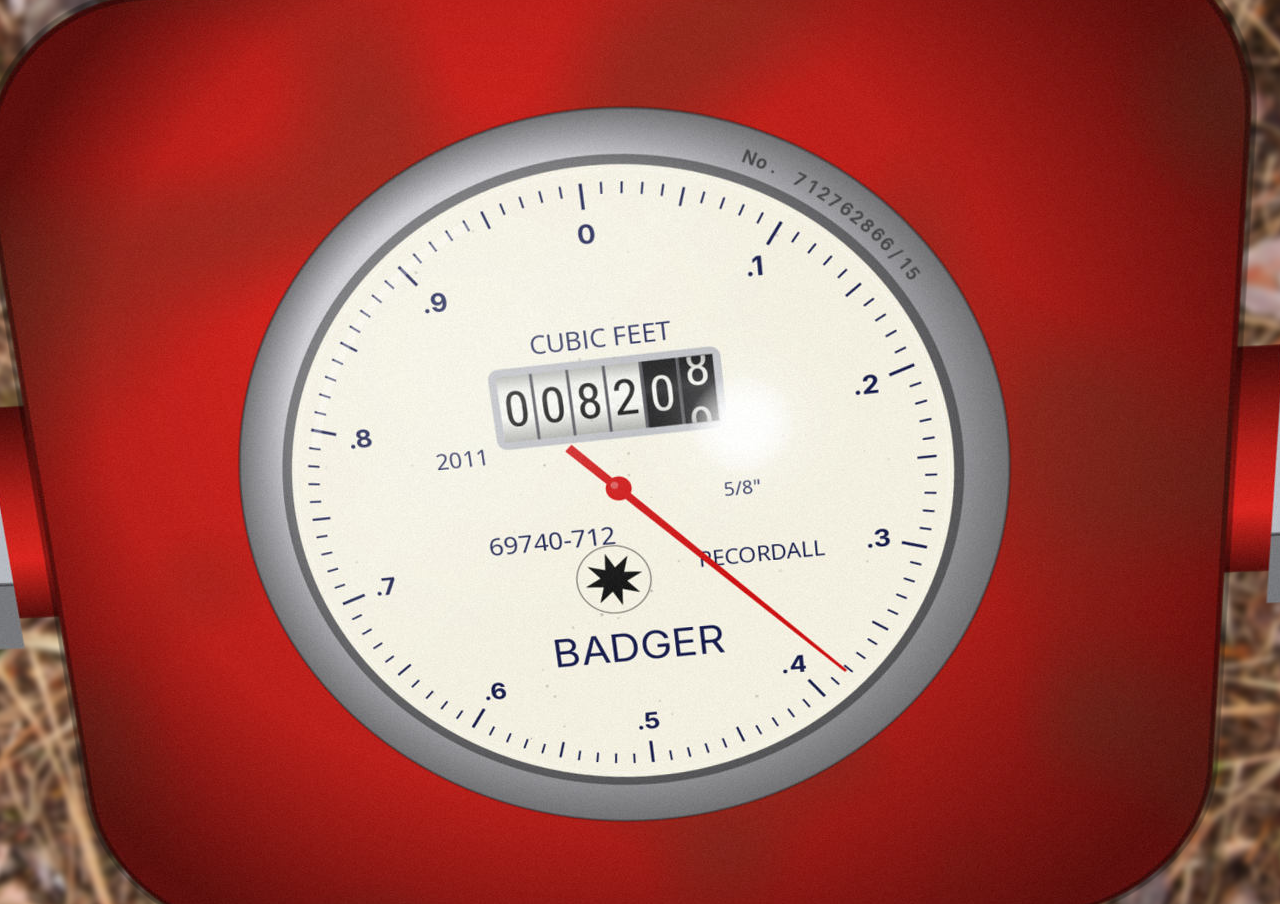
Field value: 8208.38 ft³
